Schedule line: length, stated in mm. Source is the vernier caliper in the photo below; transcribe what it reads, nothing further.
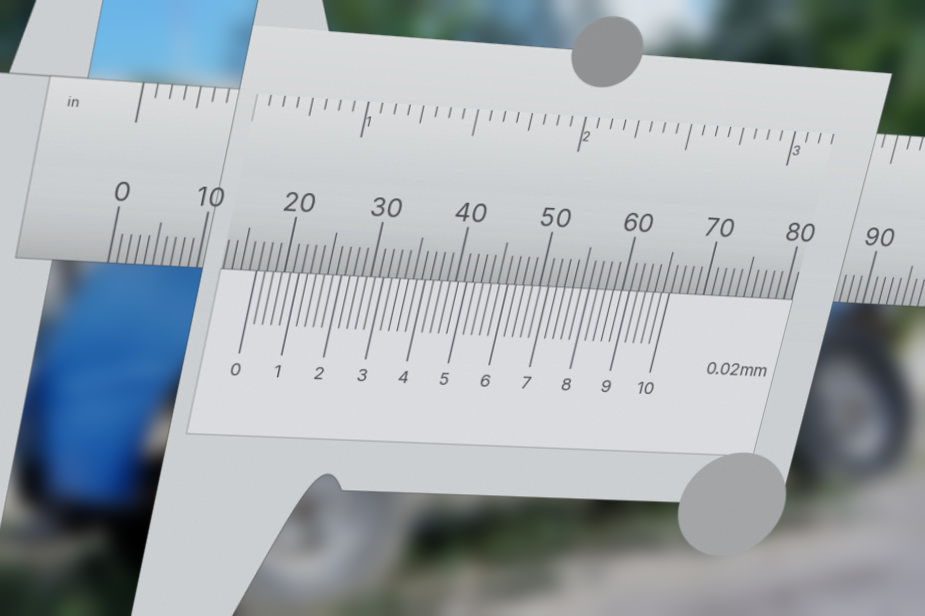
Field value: 16.8 mm
